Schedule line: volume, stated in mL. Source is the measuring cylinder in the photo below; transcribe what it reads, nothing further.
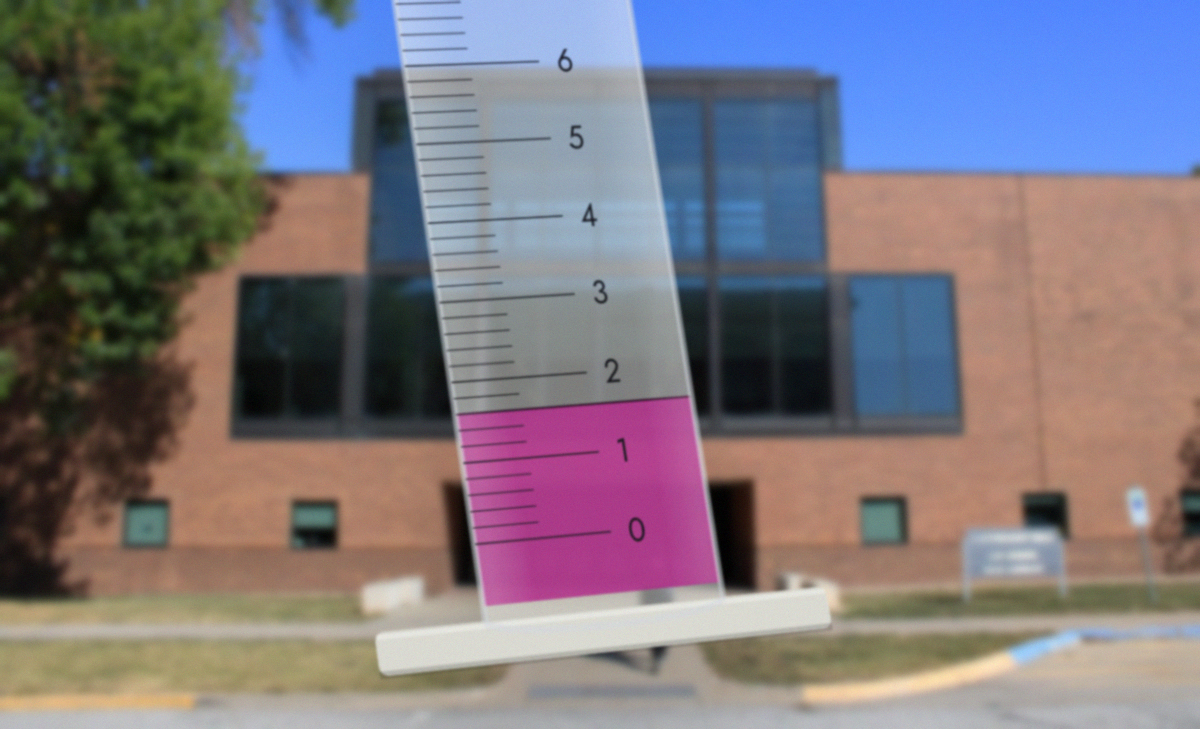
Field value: 1.6 mL
